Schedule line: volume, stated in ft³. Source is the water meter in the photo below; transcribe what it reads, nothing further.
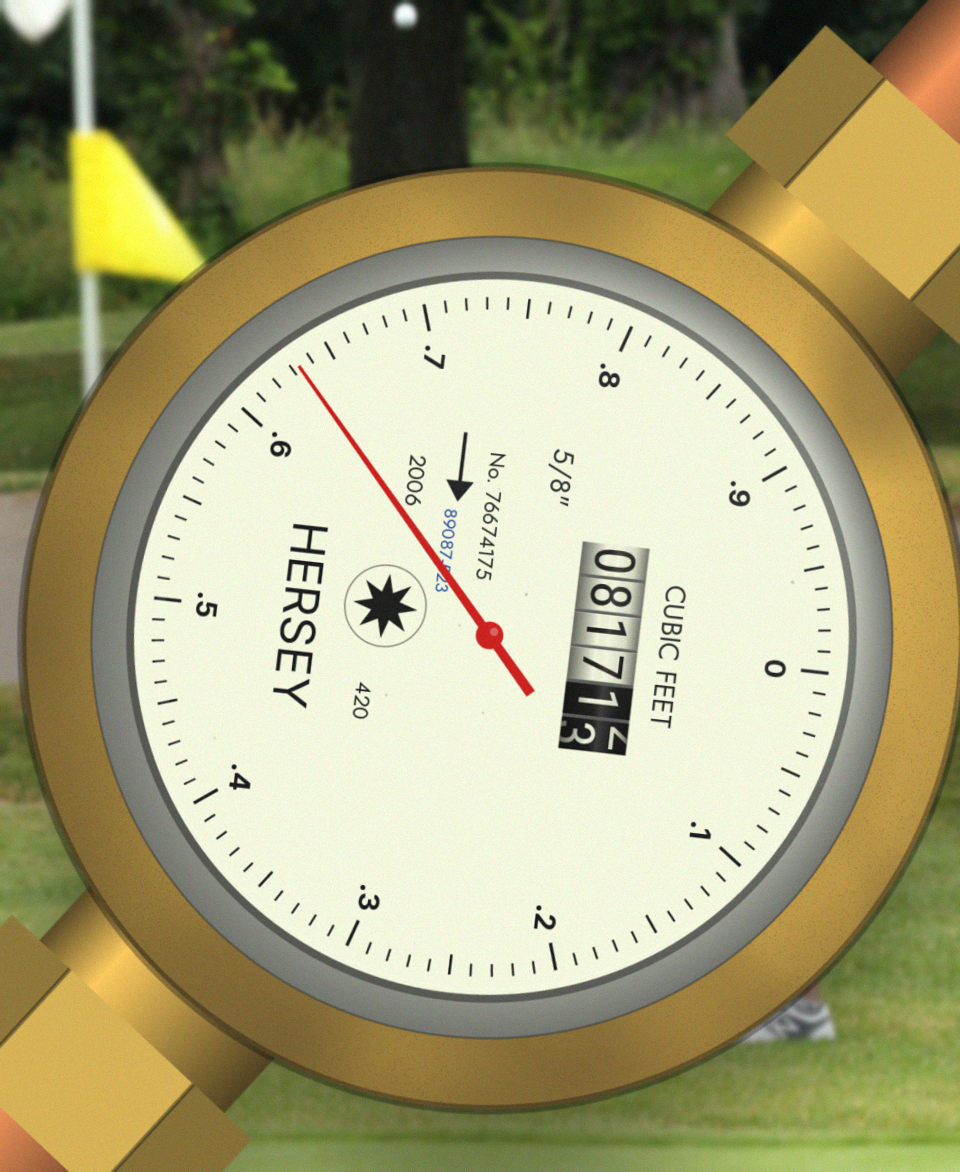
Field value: 81712.63 ft³
